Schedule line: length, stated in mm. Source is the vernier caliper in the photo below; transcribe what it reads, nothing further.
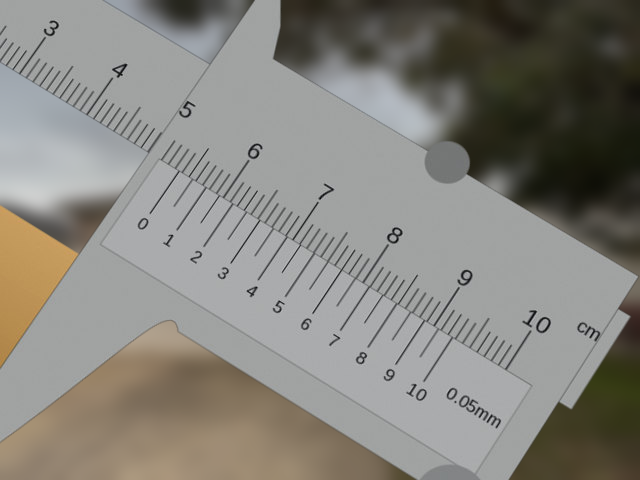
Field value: 53.6 mm
